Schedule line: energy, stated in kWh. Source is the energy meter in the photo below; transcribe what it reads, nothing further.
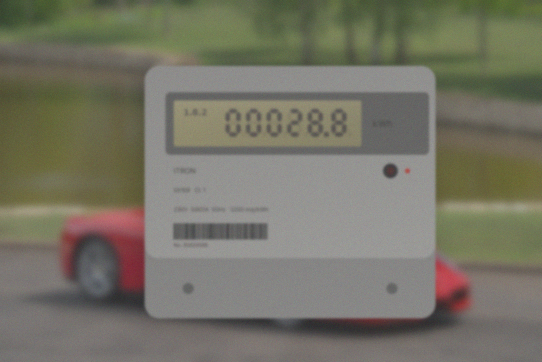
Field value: 28.8 kWh
